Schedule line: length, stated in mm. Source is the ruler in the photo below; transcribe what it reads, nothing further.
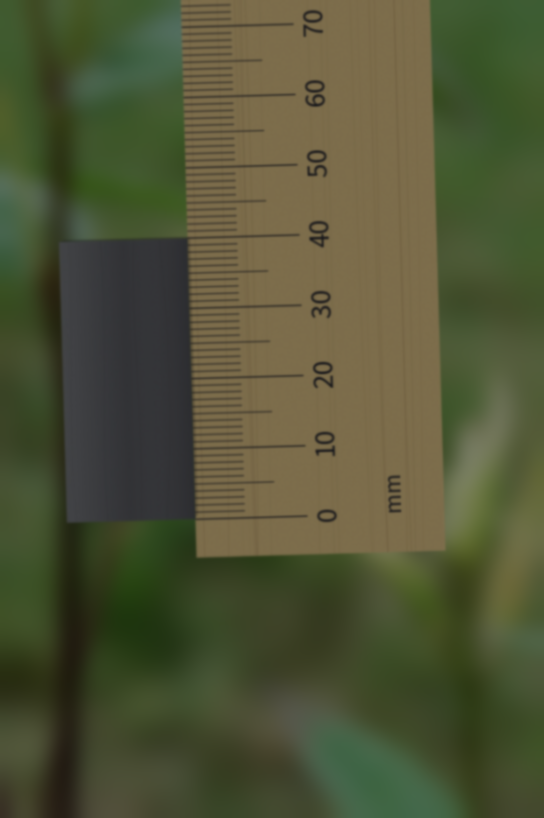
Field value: 40 mm
